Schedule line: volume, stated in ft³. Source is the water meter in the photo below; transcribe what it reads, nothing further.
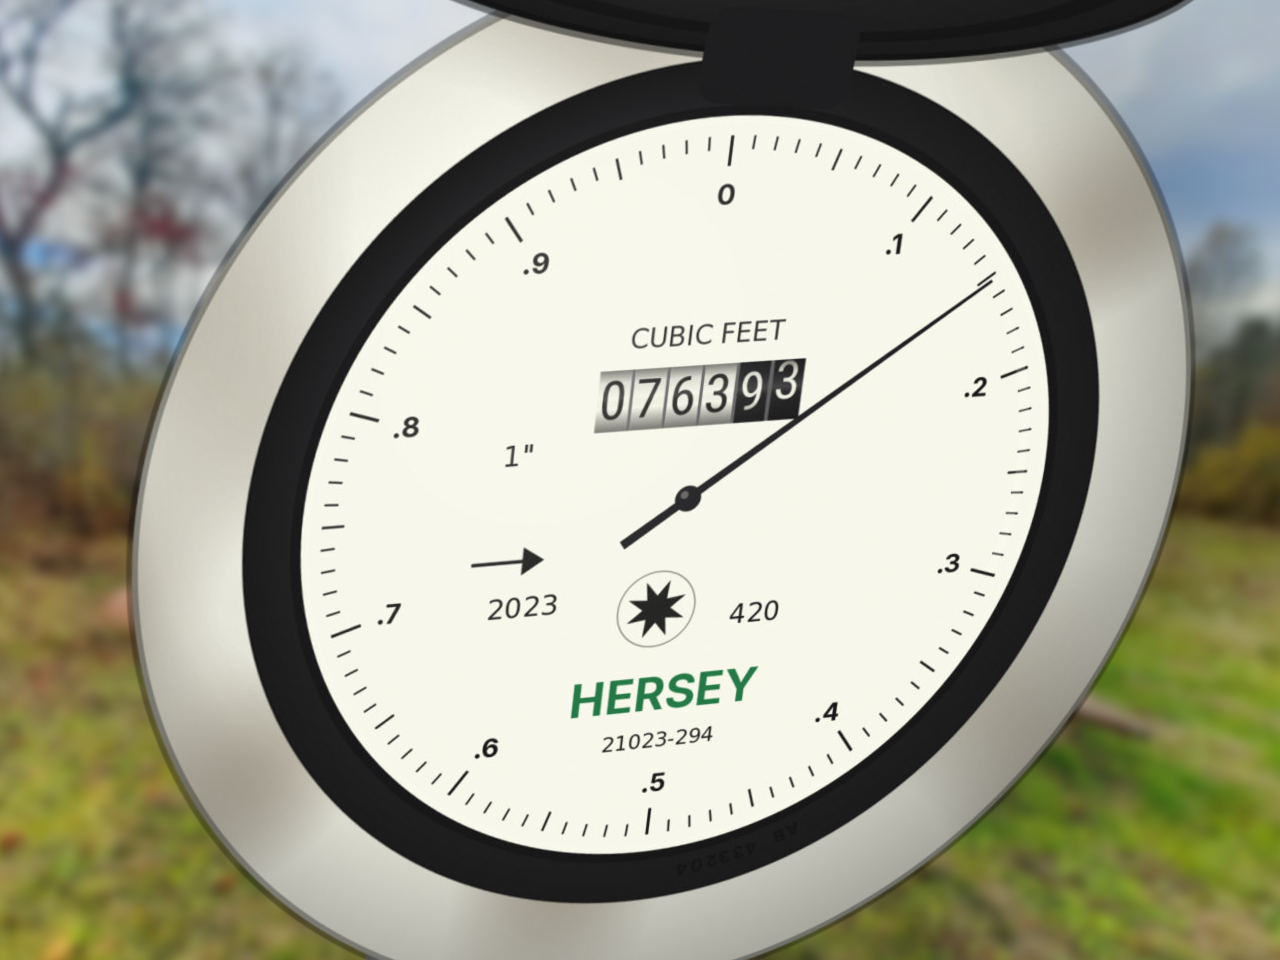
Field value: 76393.15 ft³
